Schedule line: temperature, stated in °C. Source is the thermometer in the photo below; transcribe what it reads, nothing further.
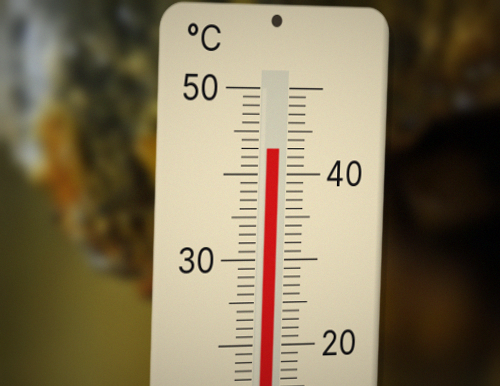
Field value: 43 °C
